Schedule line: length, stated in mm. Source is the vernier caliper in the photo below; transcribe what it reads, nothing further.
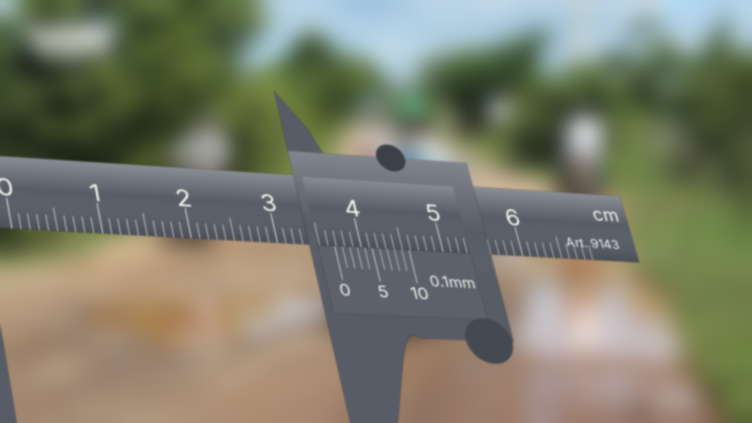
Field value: 36.8 mm
